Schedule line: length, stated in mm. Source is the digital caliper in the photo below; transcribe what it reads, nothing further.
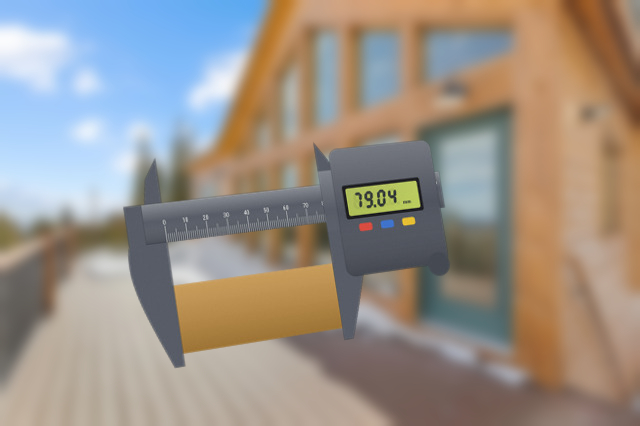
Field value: 79.04 mm
